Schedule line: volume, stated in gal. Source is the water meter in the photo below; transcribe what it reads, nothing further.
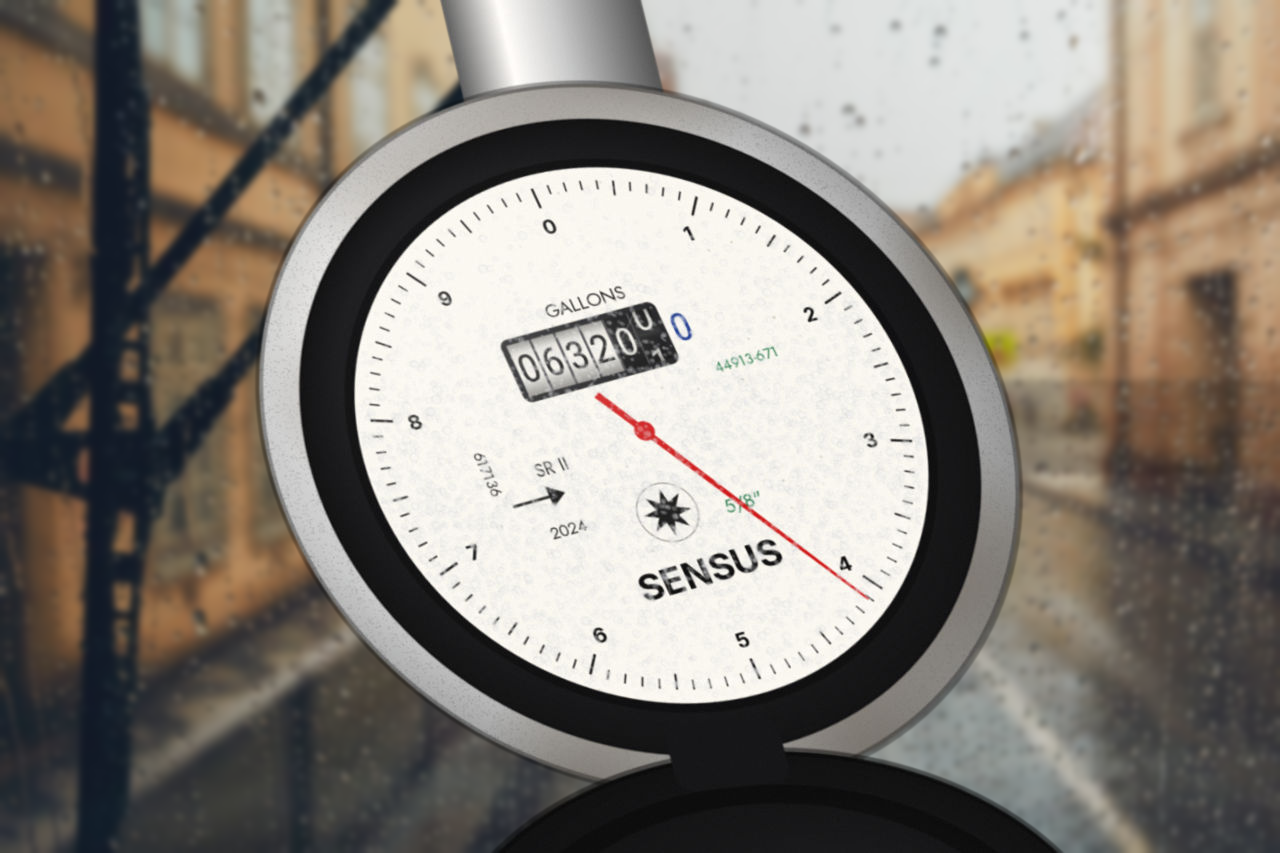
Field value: 632004.1 gal
